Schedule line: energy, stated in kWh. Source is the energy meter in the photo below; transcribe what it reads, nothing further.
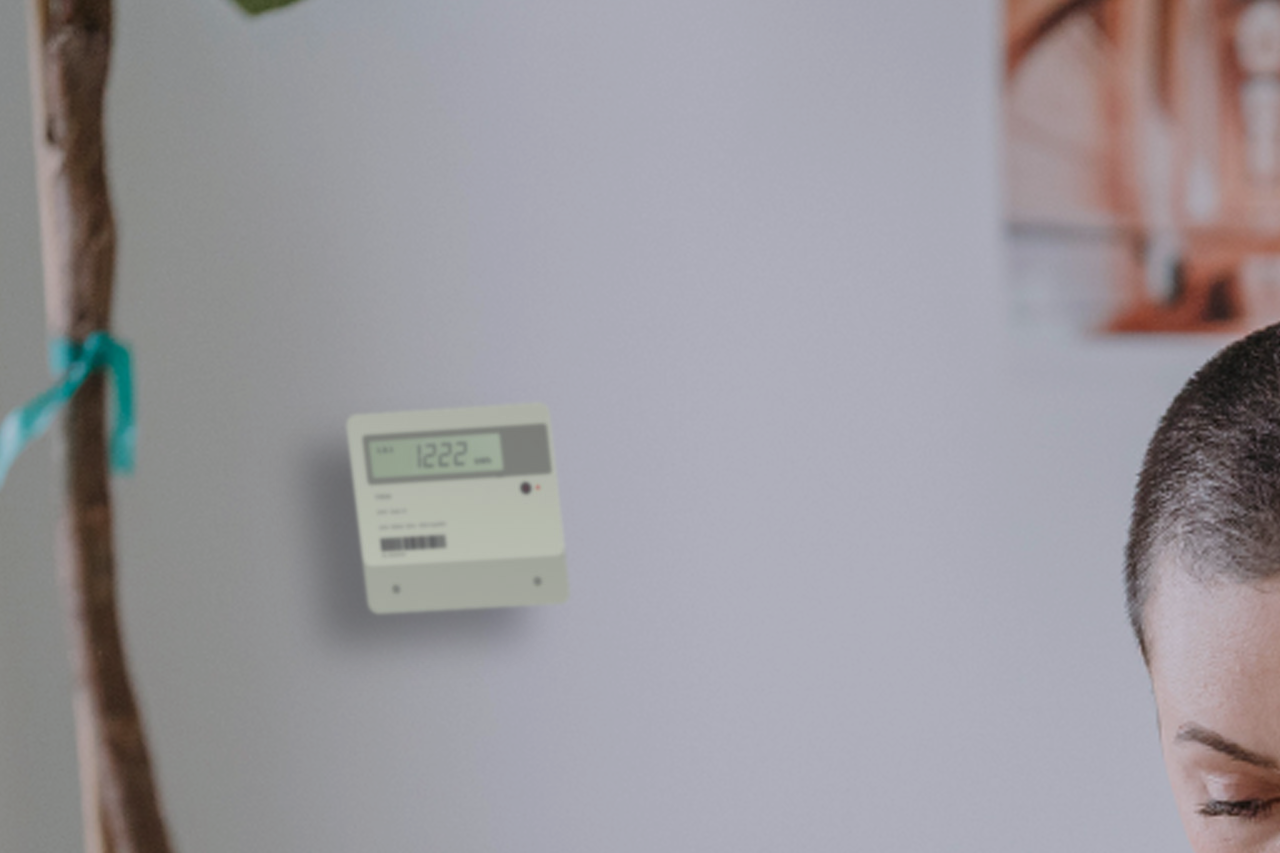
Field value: 1222 kWh
